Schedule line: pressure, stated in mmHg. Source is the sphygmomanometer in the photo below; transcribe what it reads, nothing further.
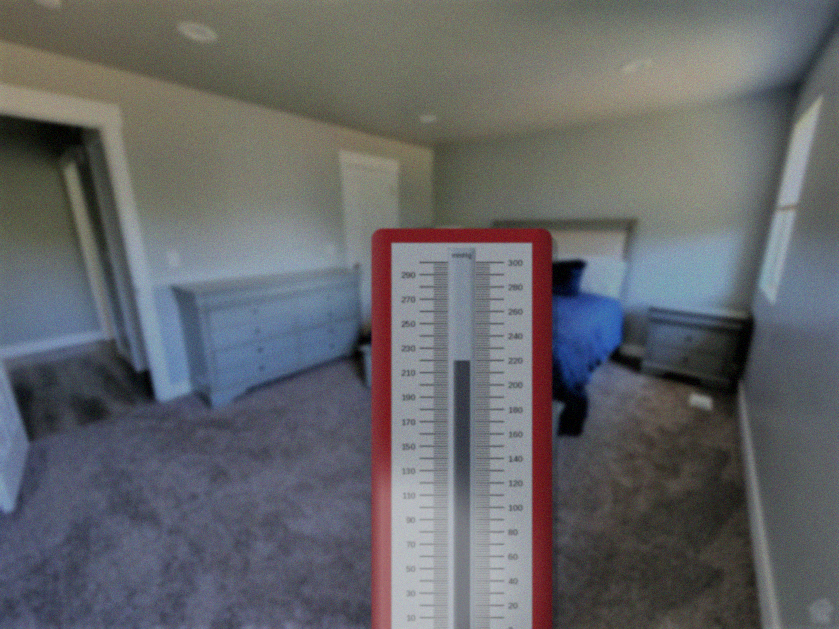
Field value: 220 mmHg
